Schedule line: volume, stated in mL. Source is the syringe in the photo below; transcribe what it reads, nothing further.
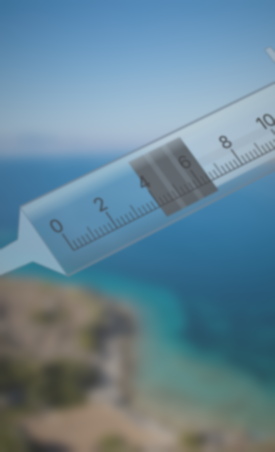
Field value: 4 mL
